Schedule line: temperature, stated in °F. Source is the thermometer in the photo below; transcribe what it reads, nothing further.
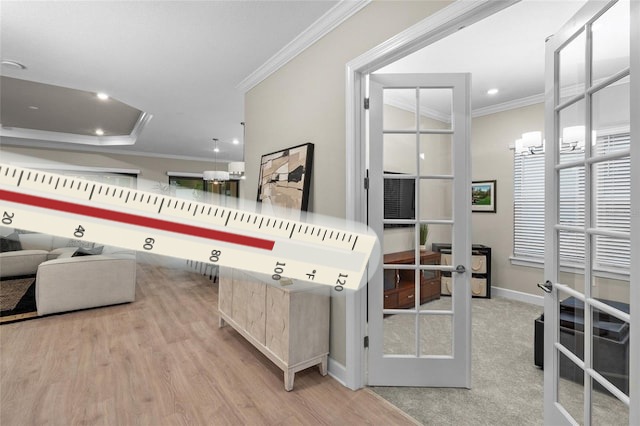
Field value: 96 °F
